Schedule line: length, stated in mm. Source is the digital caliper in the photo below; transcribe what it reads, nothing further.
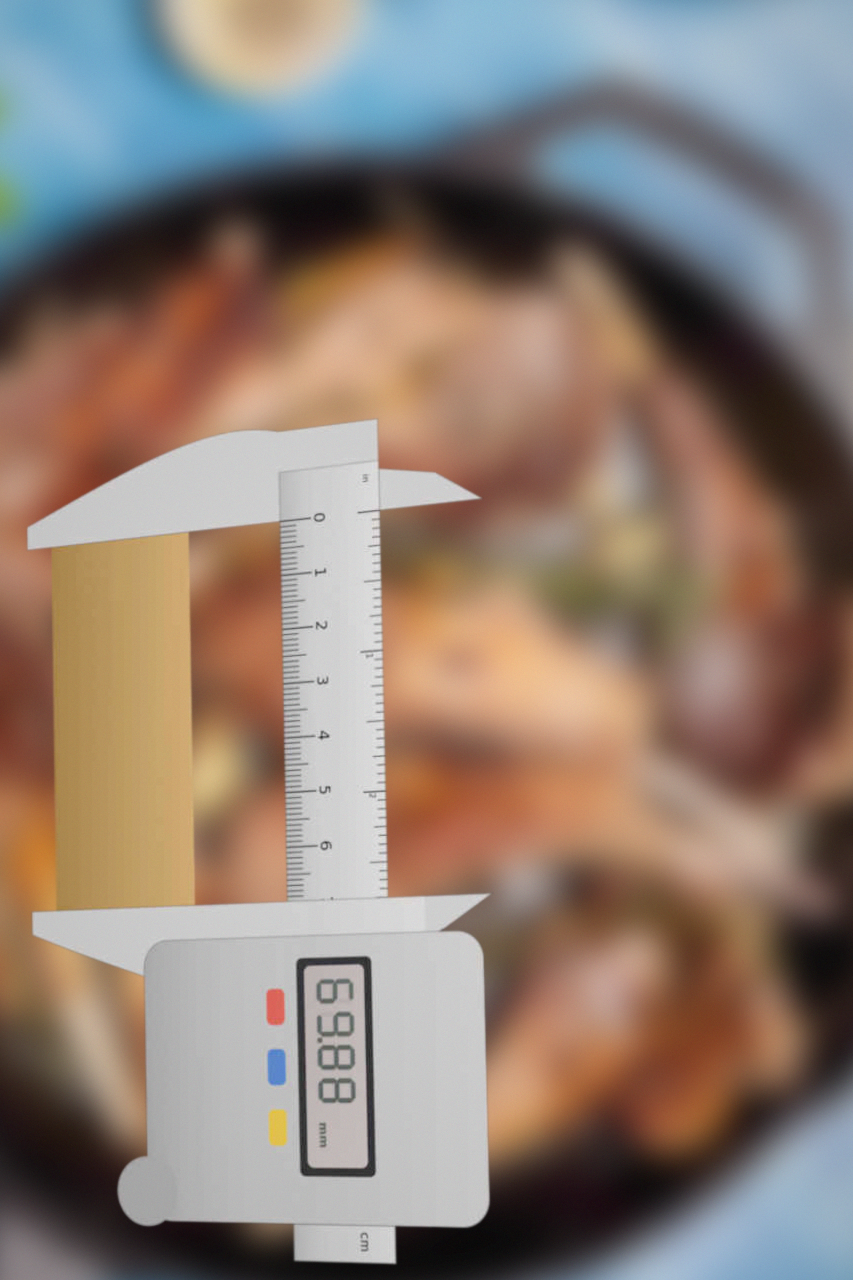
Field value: 69.88 mm
